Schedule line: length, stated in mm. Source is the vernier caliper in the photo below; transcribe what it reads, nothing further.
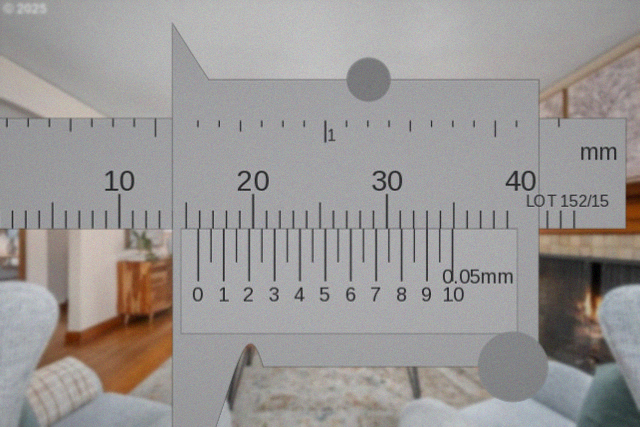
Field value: 15.9 mm
